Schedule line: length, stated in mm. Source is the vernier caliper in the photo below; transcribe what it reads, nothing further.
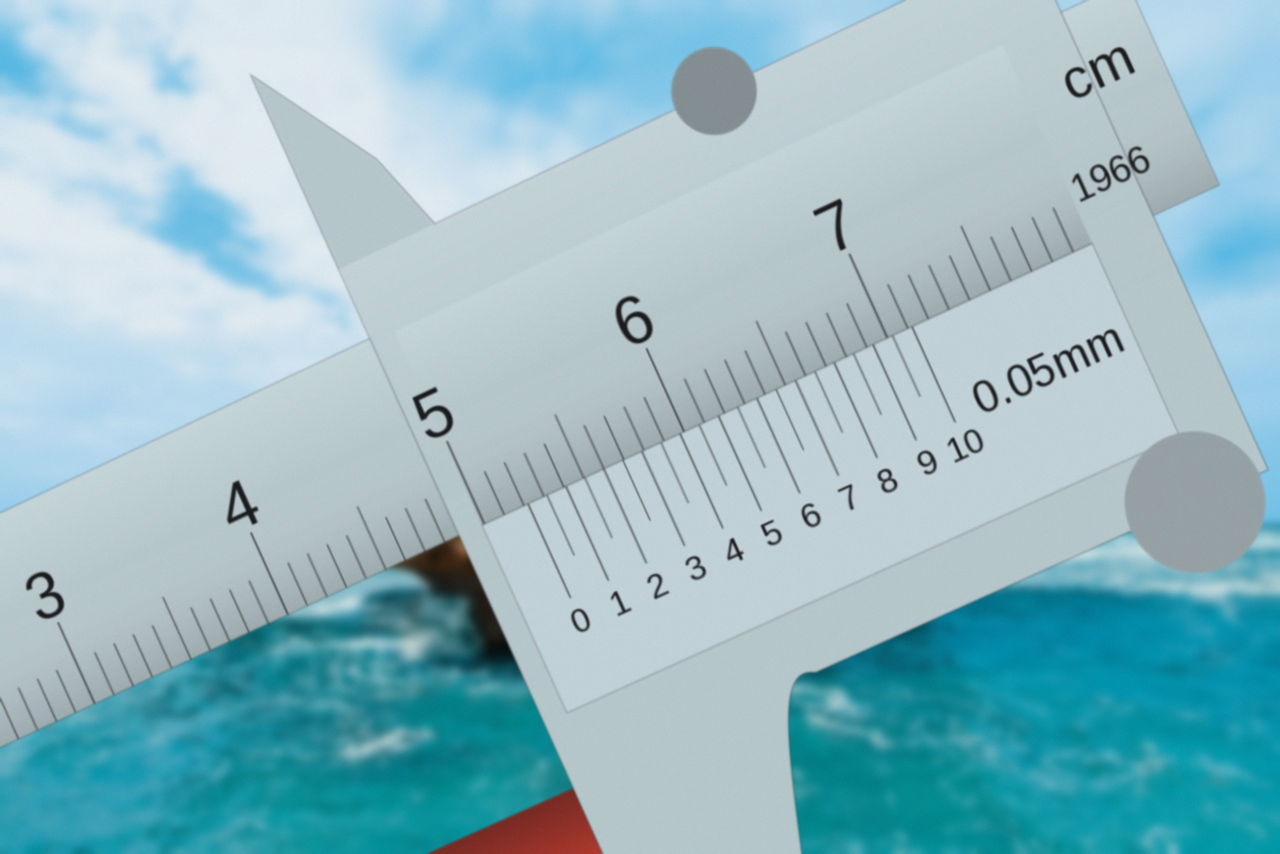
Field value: 52.2 mm
